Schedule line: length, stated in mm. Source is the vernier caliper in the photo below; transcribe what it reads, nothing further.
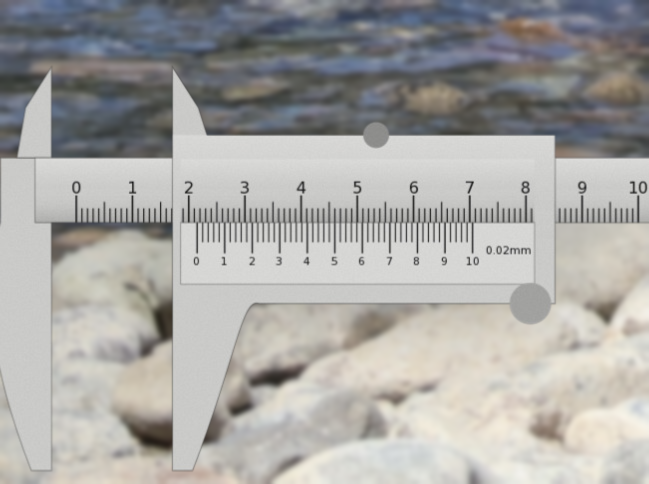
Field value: 21.5 mm
